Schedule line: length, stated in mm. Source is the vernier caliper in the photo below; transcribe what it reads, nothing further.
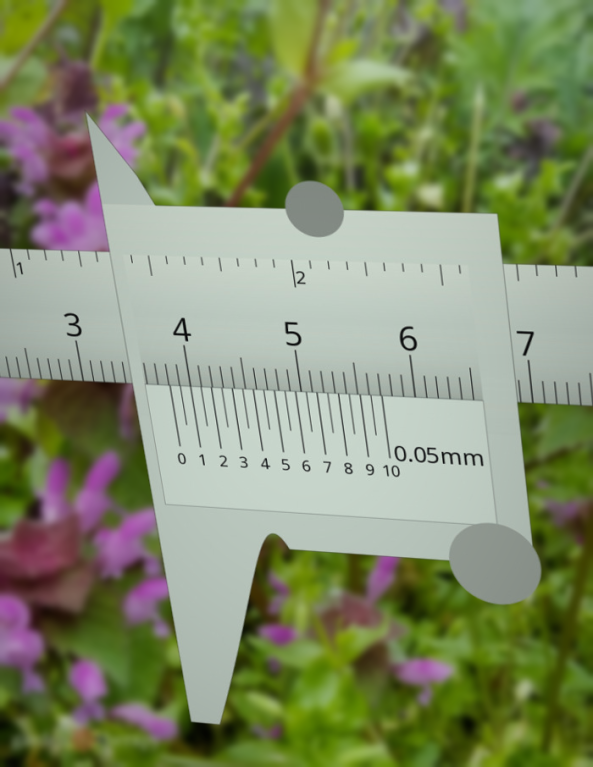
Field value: 38.1 mm
